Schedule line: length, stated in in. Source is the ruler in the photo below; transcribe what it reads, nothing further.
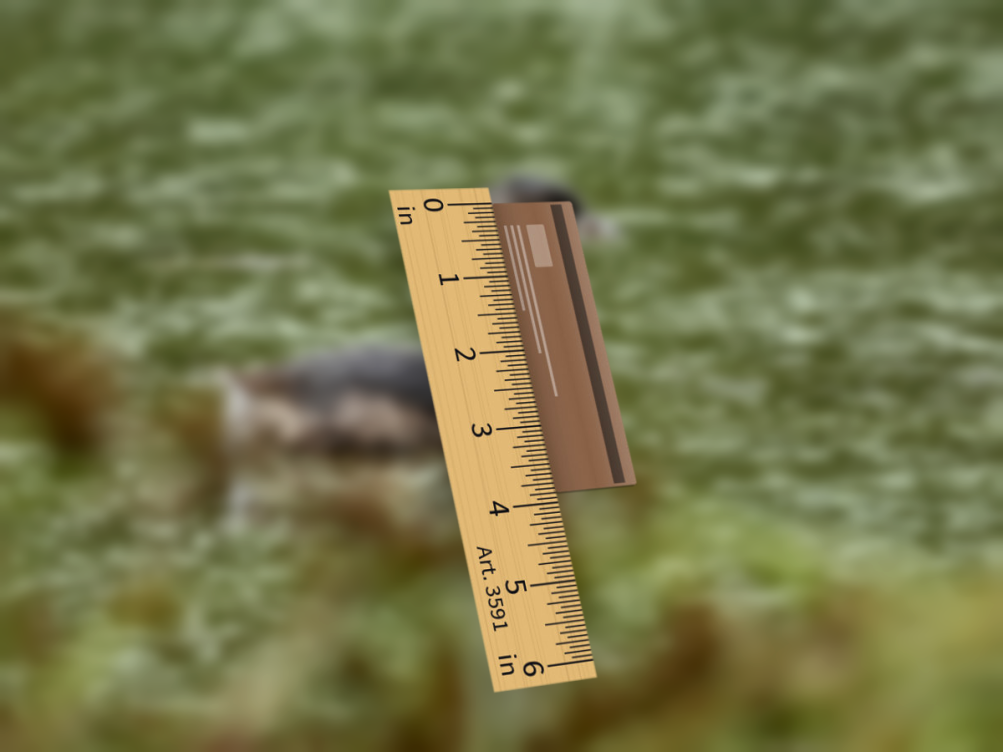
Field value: 3.875 in
